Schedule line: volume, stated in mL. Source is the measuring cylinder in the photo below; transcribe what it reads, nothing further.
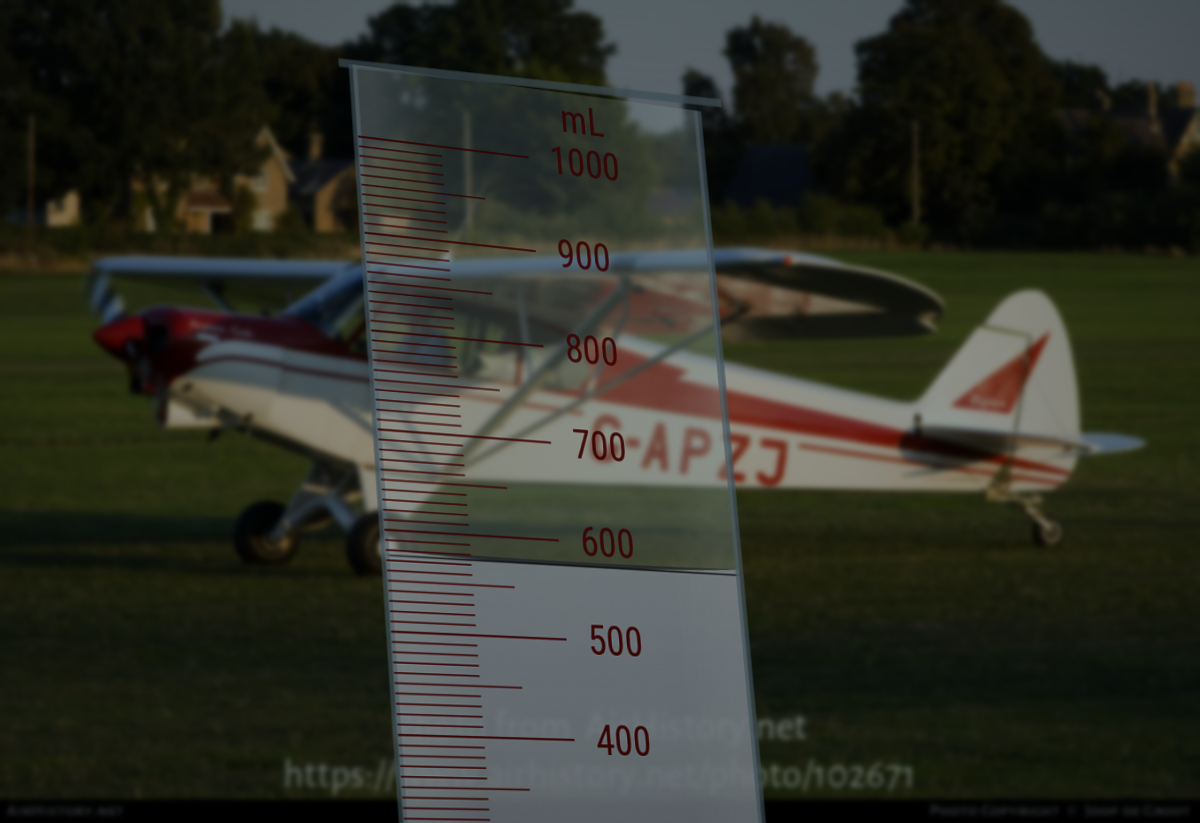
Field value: 575 mL
